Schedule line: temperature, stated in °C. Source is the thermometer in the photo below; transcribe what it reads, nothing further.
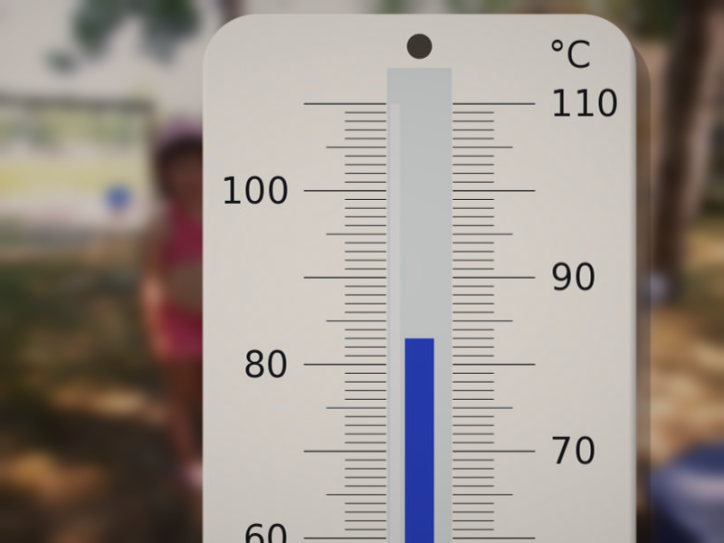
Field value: 83 °C
